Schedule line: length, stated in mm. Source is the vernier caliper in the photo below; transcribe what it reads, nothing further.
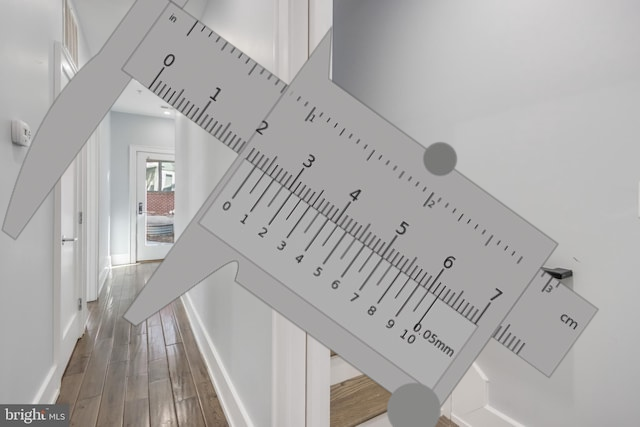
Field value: 23.0 mm
